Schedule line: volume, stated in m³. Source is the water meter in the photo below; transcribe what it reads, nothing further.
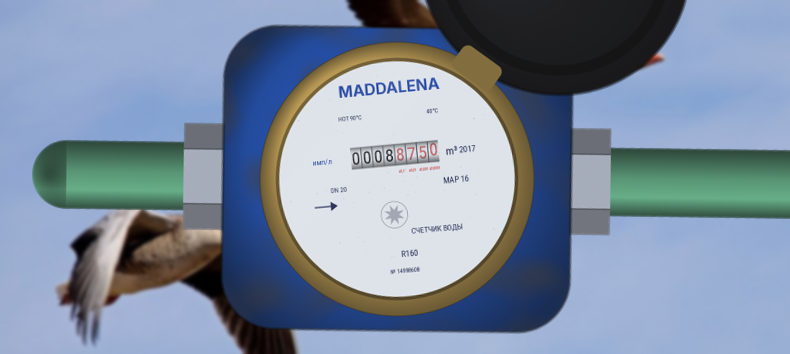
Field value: 8.8750 m³
